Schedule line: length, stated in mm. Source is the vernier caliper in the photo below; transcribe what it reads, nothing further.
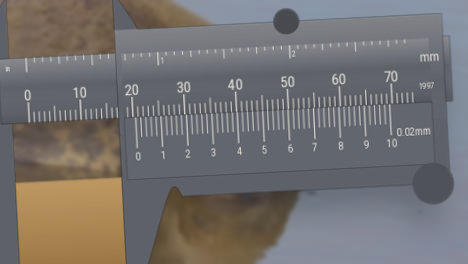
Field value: 20.5 mm
